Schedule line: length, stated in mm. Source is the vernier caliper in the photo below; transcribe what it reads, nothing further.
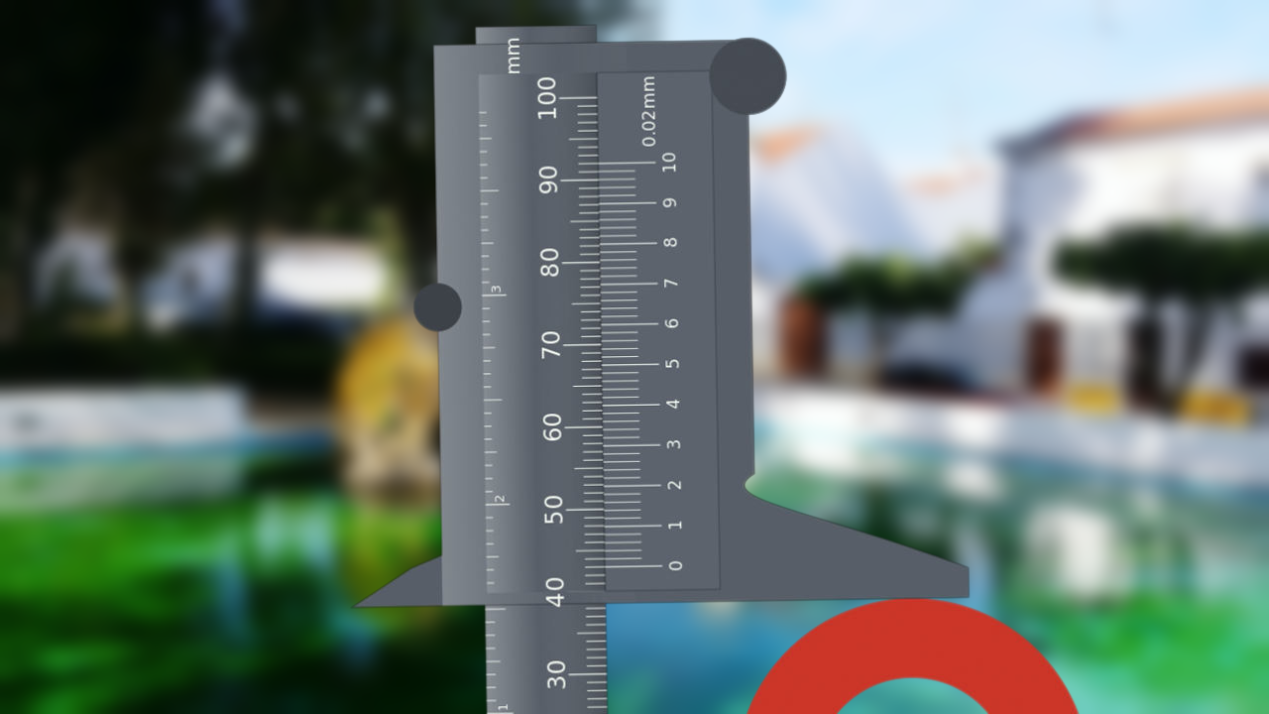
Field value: 43.0 mm
